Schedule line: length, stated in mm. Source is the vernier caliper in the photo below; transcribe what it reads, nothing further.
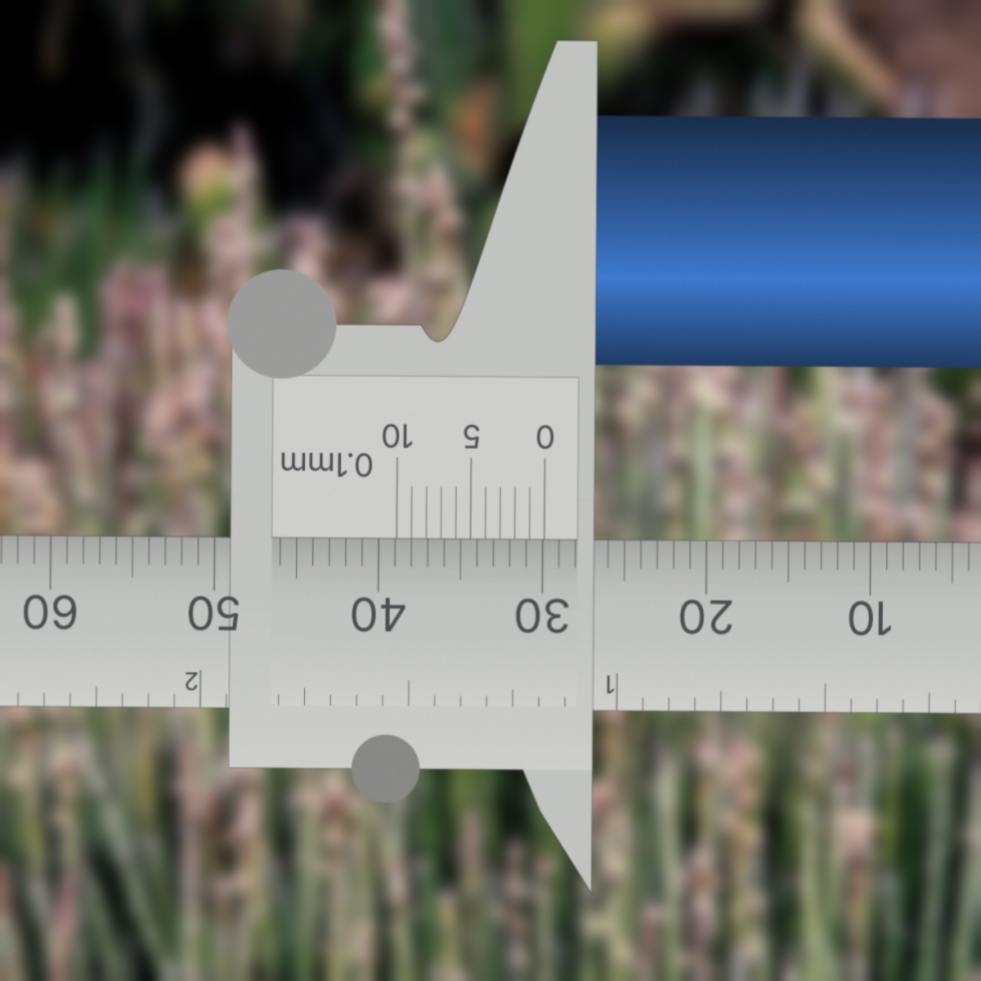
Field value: 29.9 mm
